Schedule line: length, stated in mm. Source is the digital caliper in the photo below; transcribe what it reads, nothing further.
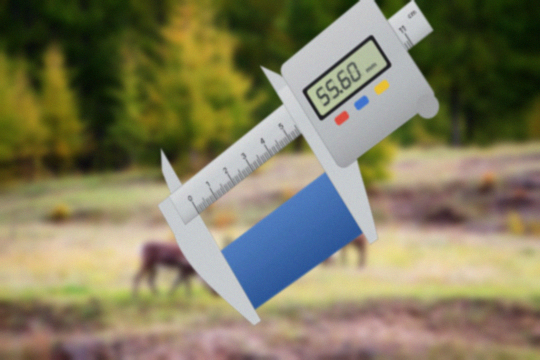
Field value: 55.60 mm
